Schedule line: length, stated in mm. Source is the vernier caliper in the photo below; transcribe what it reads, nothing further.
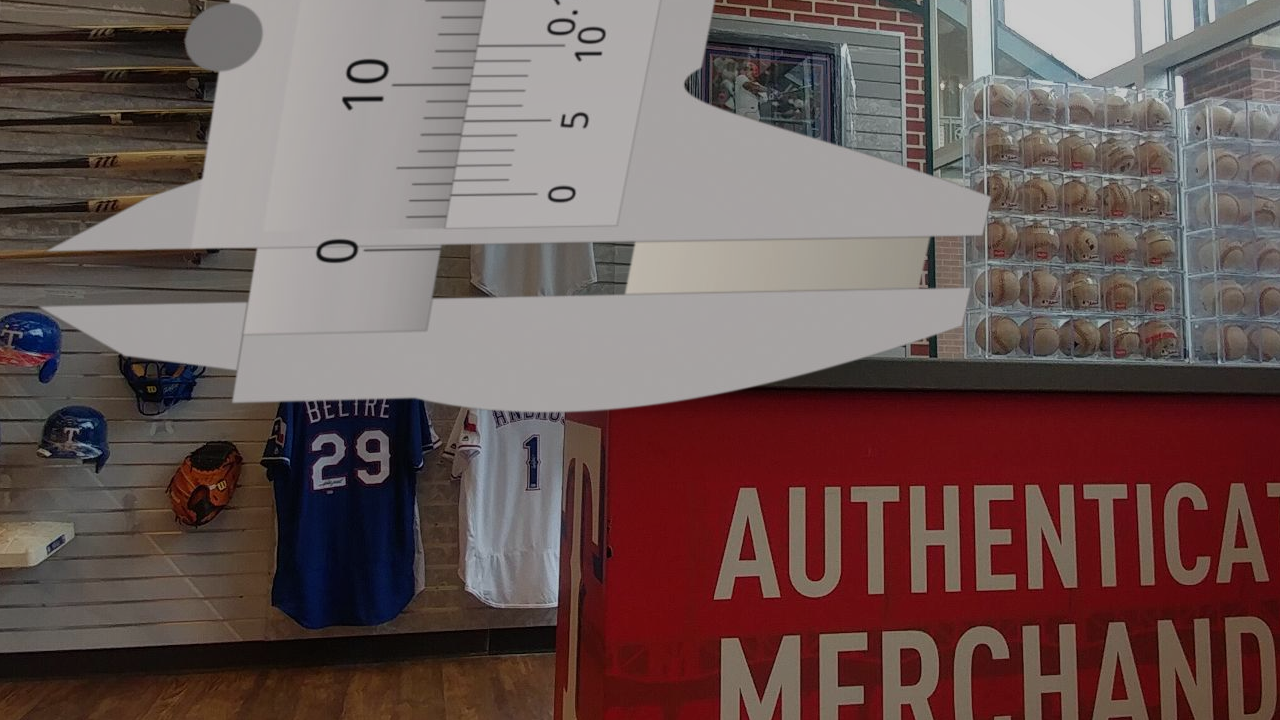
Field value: 3.3 mm
